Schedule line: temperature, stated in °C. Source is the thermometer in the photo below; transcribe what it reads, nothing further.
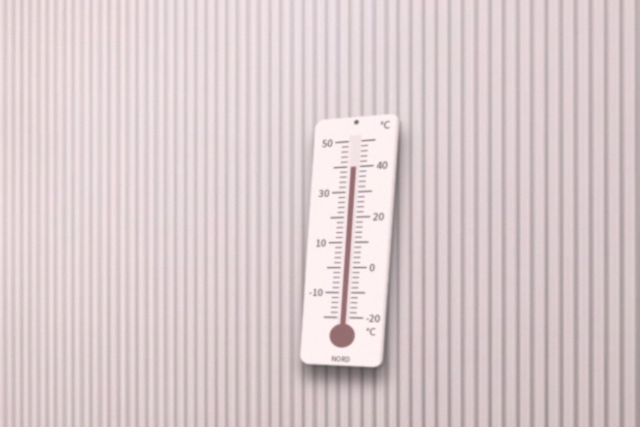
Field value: 40 °C
